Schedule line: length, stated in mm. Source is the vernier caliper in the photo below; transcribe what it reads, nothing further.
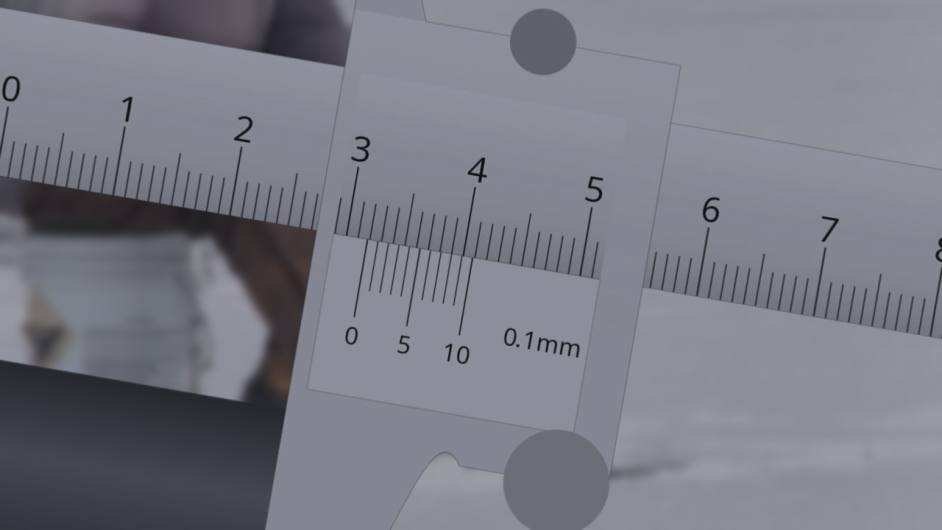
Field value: 31.8 mm
